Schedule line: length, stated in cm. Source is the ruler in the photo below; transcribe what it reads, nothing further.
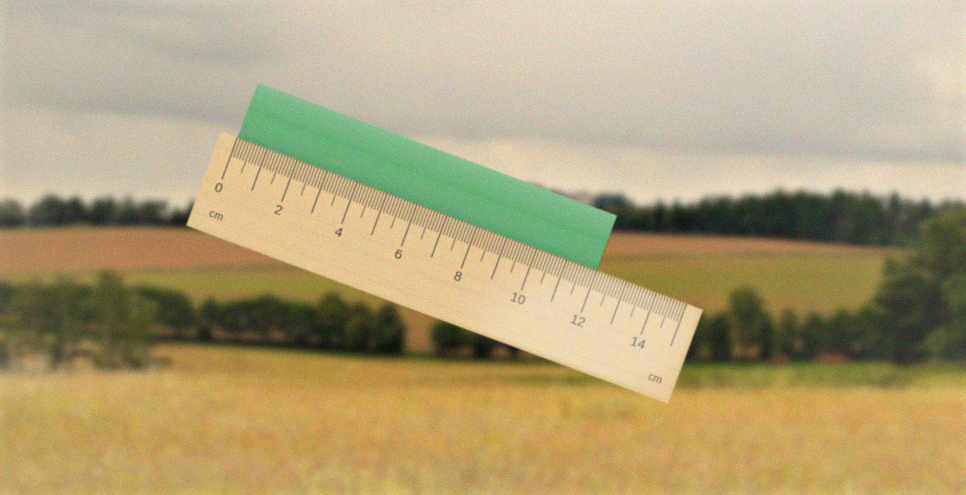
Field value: 12 cm
